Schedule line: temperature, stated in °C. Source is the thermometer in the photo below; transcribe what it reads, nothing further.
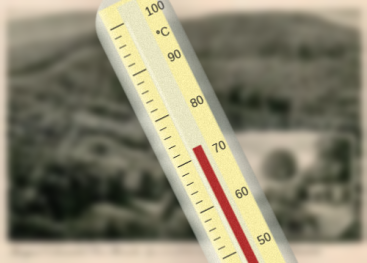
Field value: 72 °C
